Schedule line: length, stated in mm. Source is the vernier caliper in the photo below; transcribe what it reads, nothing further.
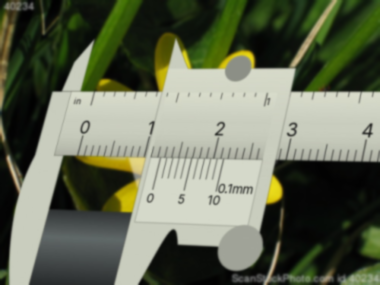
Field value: 12.4 mm
